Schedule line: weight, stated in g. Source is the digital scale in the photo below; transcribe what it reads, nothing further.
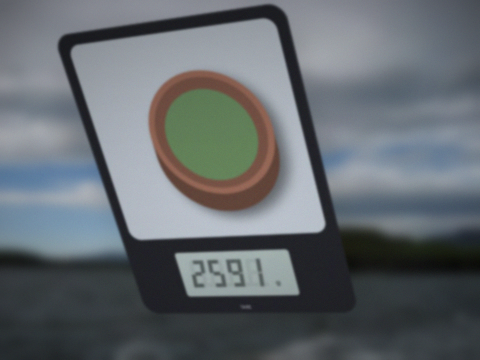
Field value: 2591 g
